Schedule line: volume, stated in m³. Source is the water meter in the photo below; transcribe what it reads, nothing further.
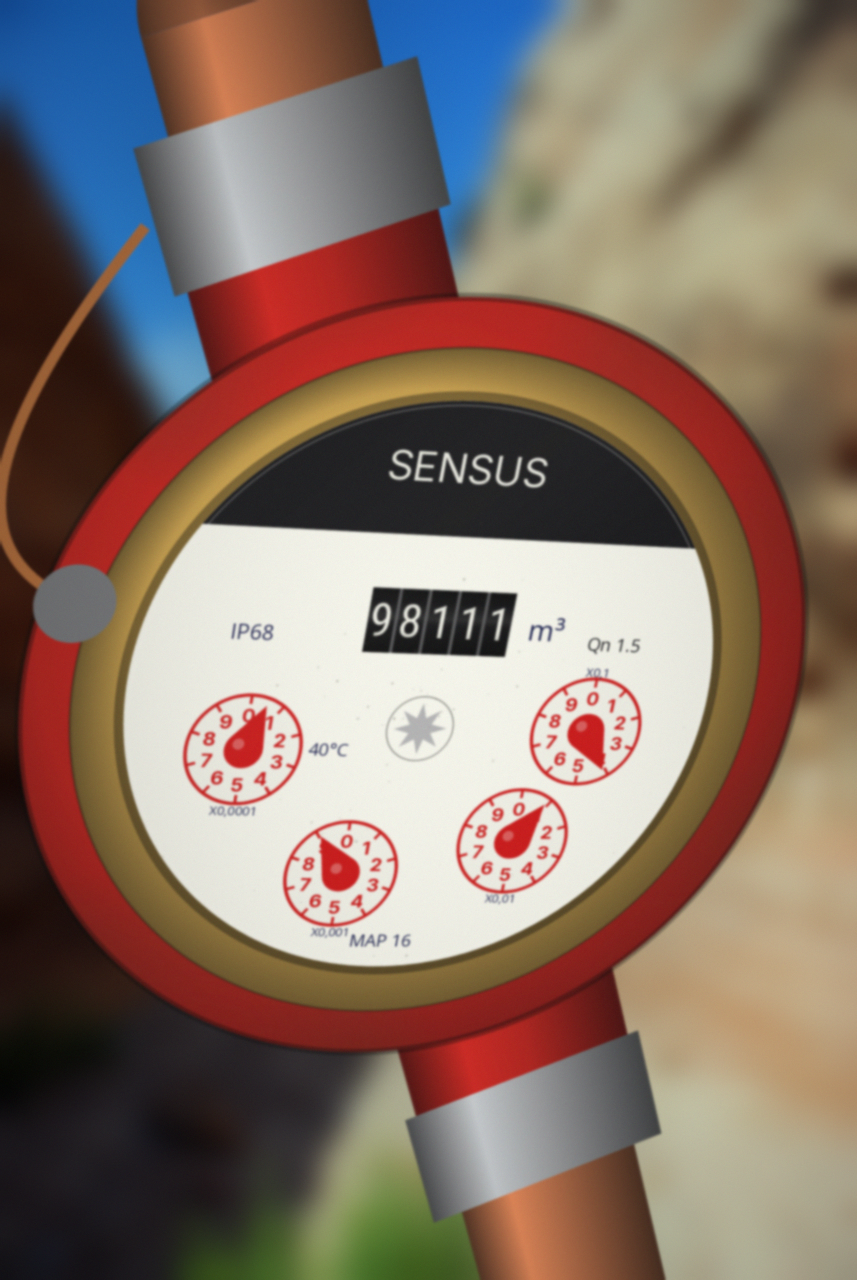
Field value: 98111.4090 m³
